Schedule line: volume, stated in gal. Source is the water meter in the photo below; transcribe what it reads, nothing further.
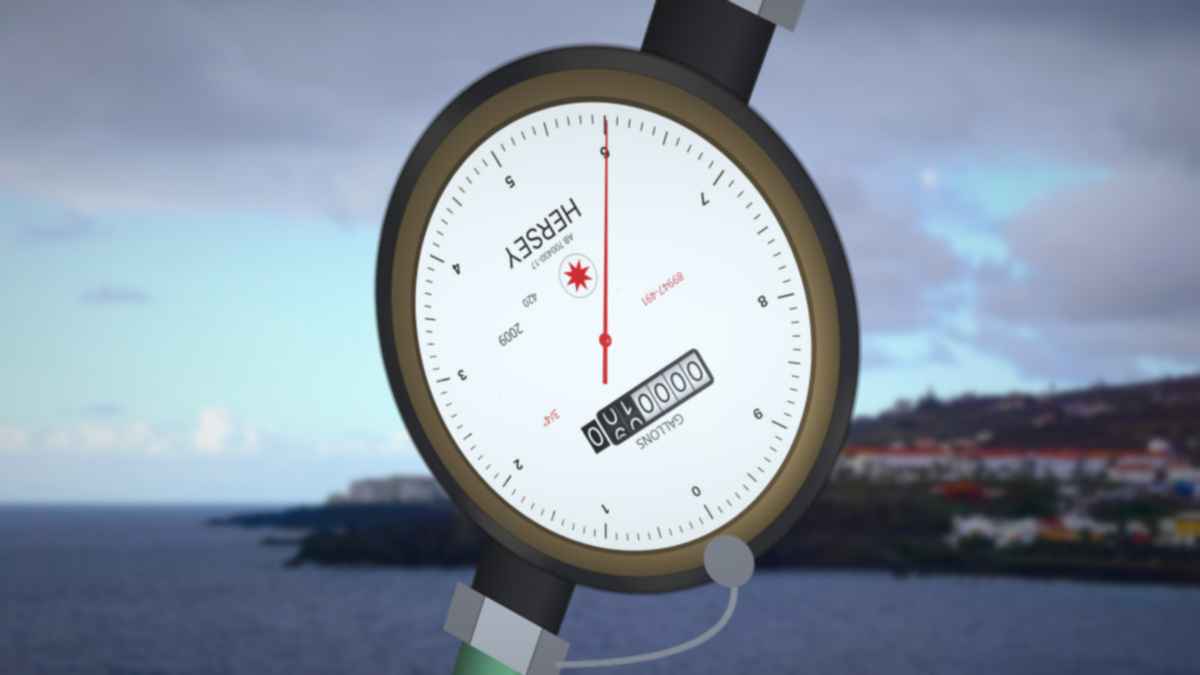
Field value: 96.0 gal
